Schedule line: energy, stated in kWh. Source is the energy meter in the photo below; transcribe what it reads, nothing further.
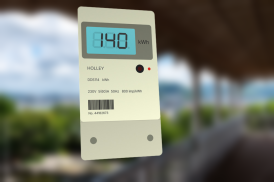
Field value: 140 kWh
